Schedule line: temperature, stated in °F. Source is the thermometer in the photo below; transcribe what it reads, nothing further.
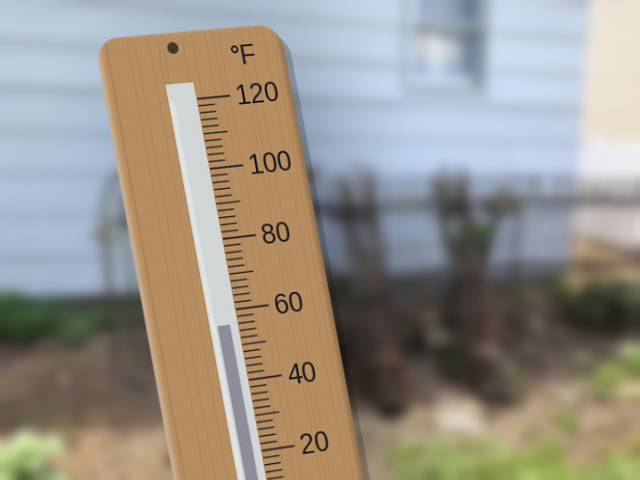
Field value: 56 °F
